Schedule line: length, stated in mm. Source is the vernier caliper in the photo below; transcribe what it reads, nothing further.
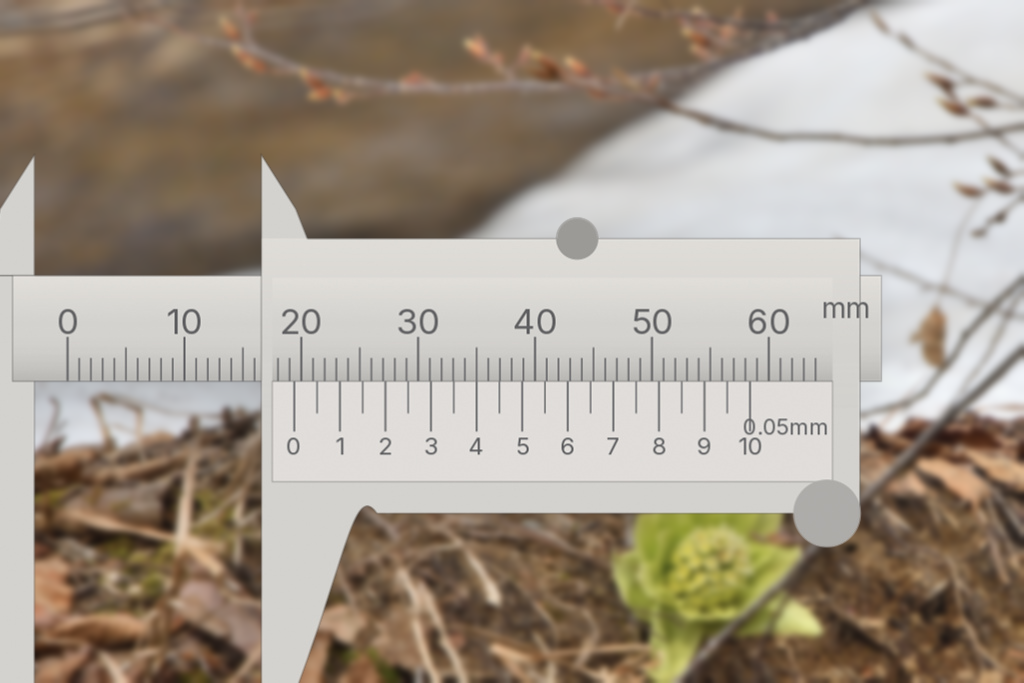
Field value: 19.4 mm
